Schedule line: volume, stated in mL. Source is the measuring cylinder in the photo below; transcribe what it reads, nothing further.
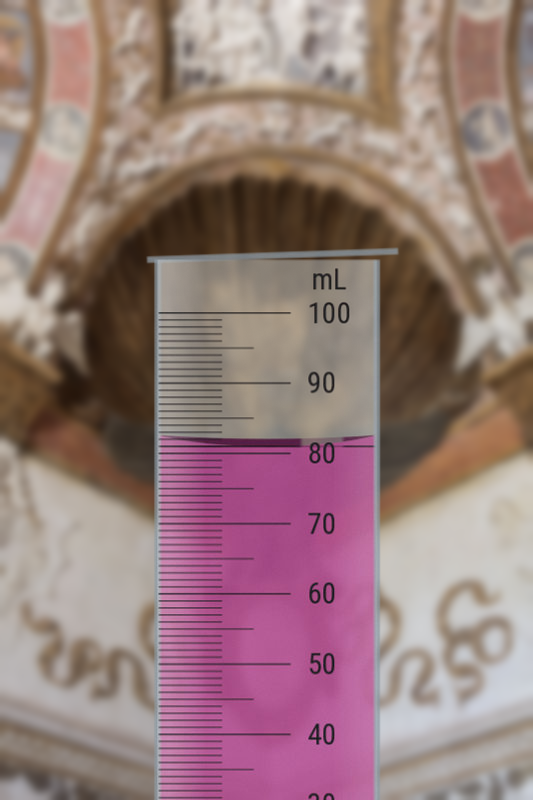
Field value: 81 mL
